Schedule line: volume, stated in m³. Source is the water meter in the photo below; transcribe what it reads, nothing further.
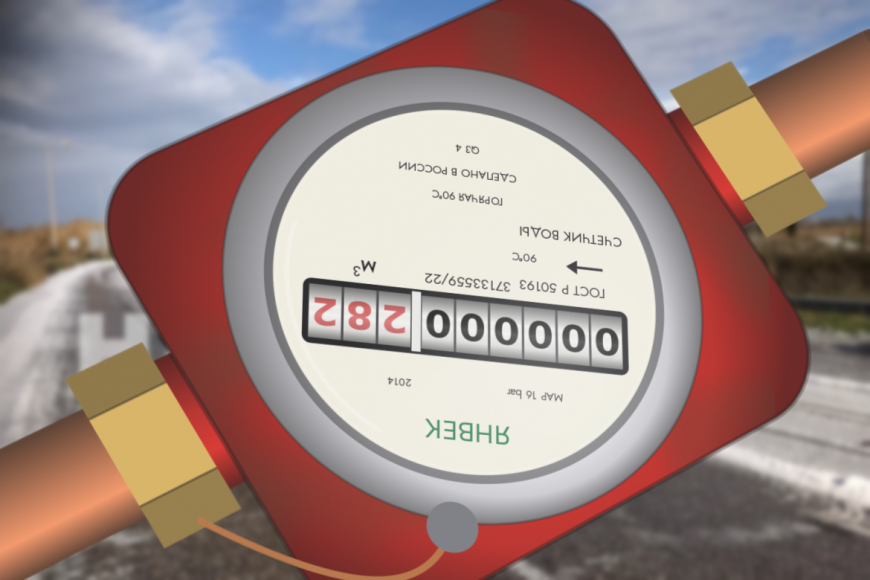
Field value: 0.282 m³
